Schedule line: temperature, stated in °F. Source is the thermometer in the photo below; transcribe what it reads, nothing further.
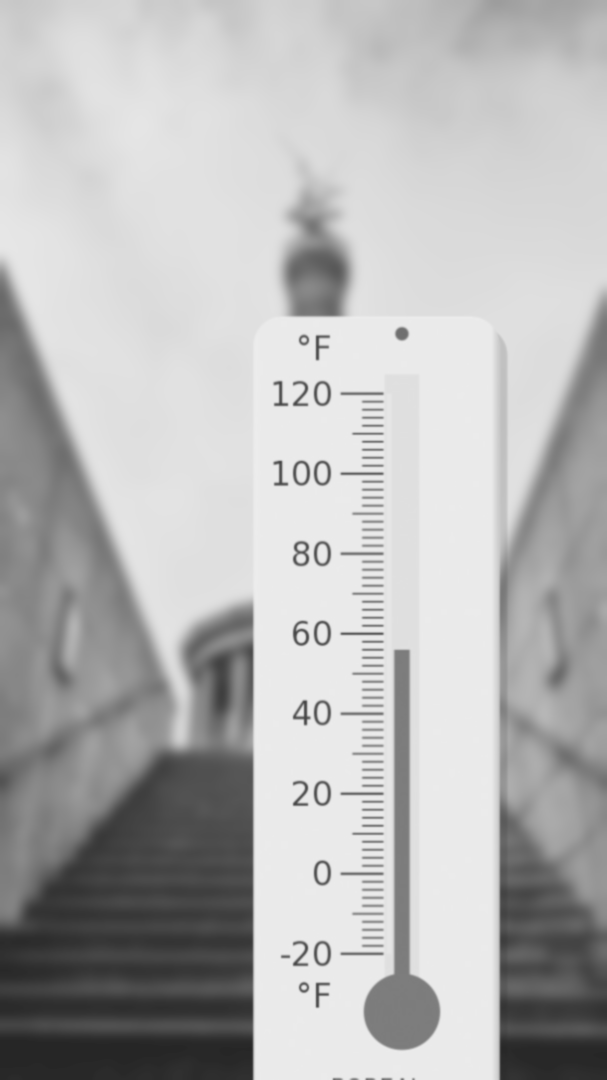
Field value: 56 °F
